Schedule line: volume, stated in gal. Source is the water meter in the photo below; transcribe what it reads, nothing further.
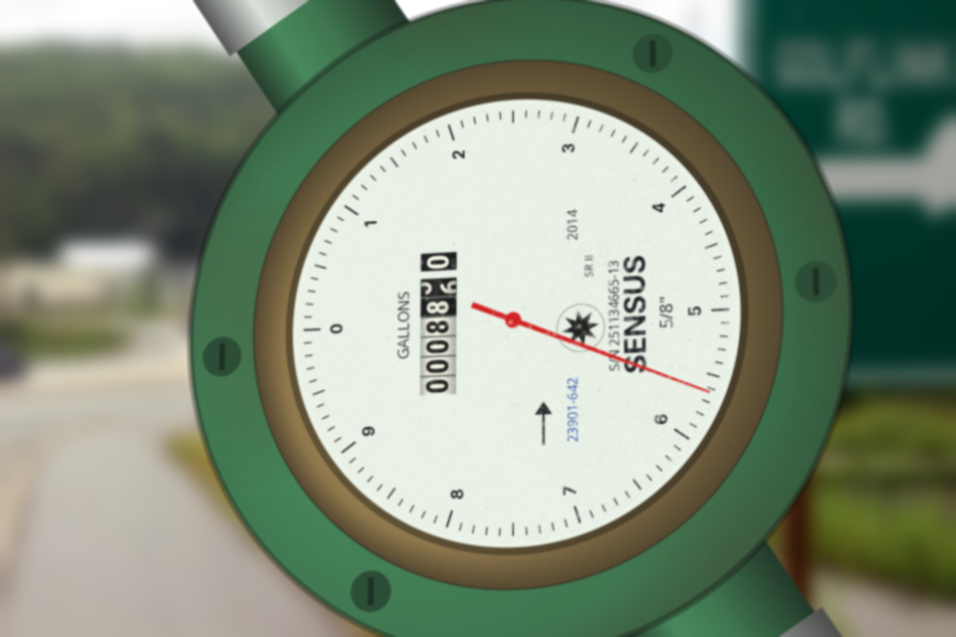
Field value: 8855.6 gal
